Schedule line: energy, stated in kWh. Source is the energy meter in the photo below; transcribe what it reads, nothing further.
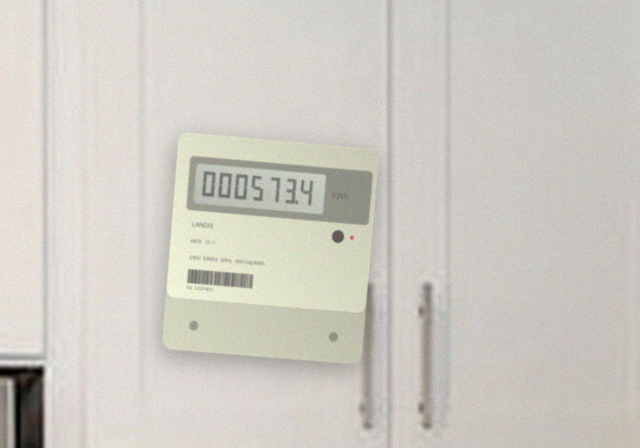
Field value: 573.4 kWh
